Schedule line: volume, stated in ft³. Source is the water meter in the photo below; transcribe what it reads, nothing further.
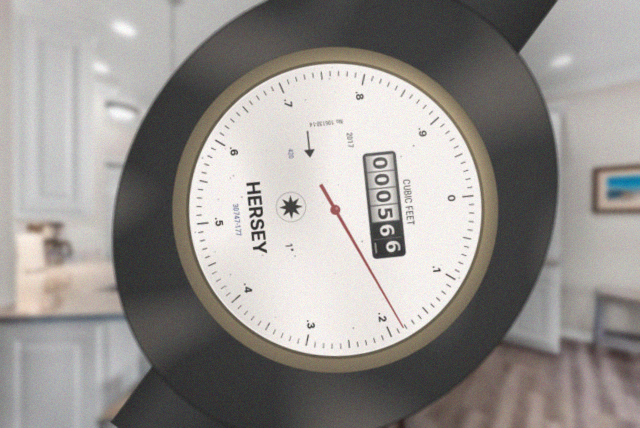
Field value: 566.18 ft³
